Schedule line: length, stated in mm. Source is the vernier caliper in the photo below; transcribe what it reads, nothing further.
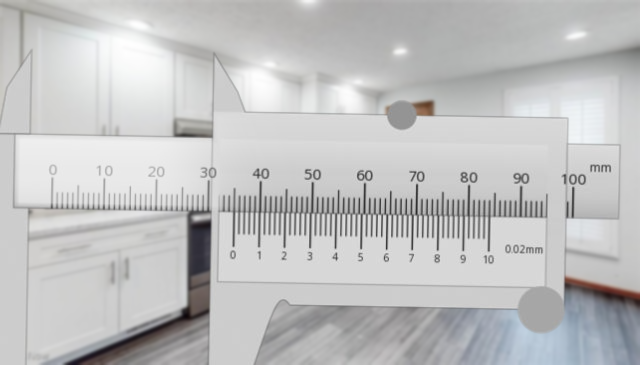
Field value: 35.0 mm
